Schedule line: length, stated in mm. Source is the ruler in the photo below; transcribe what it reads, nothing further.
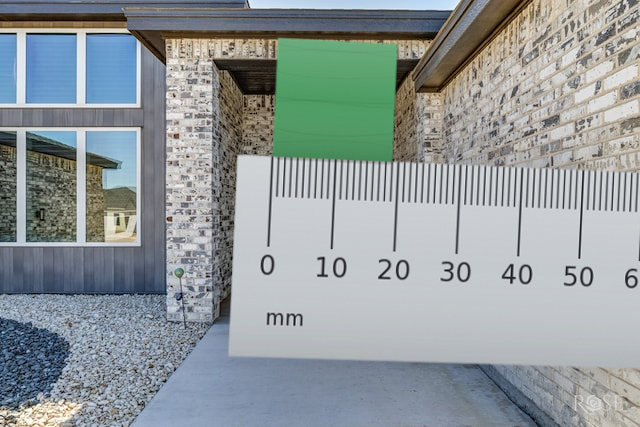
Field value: 19 mm
